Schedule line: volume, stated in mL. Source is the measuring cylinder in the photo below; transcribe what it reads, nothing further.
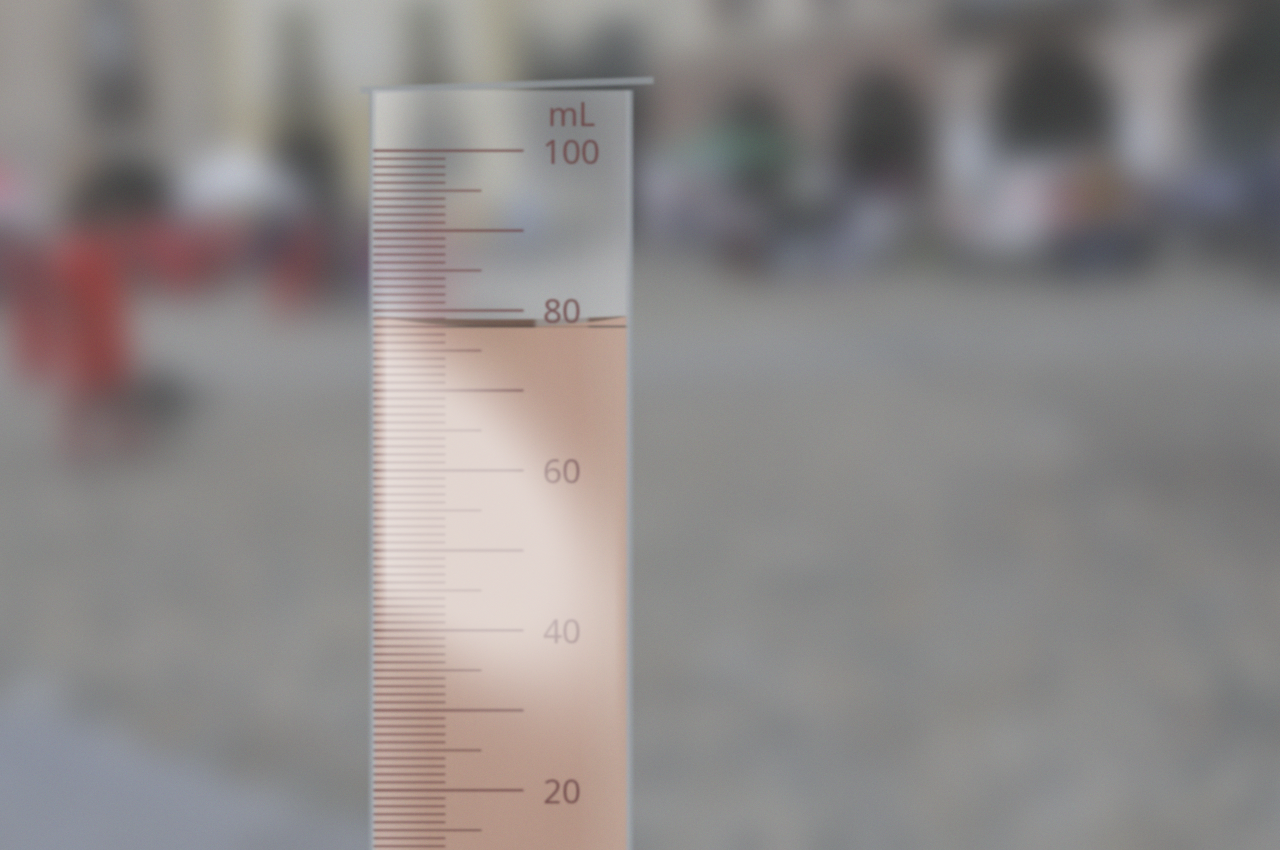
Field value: 78 mL
